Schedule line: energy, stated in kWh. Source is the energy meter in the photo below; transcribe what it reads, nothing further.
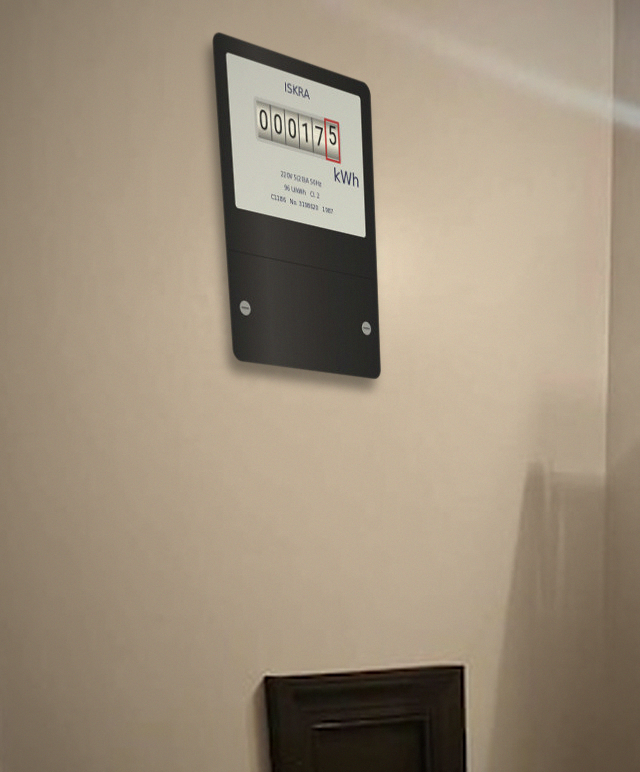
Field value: 17.5 kWh
